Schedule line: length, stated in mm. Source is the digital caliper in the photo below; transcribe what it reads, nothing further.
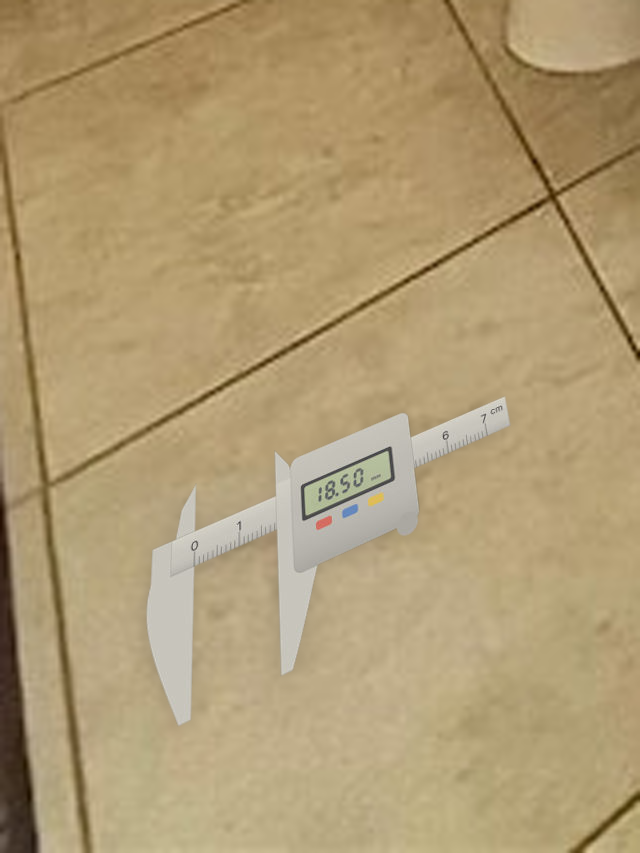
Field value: 18.50 mm
